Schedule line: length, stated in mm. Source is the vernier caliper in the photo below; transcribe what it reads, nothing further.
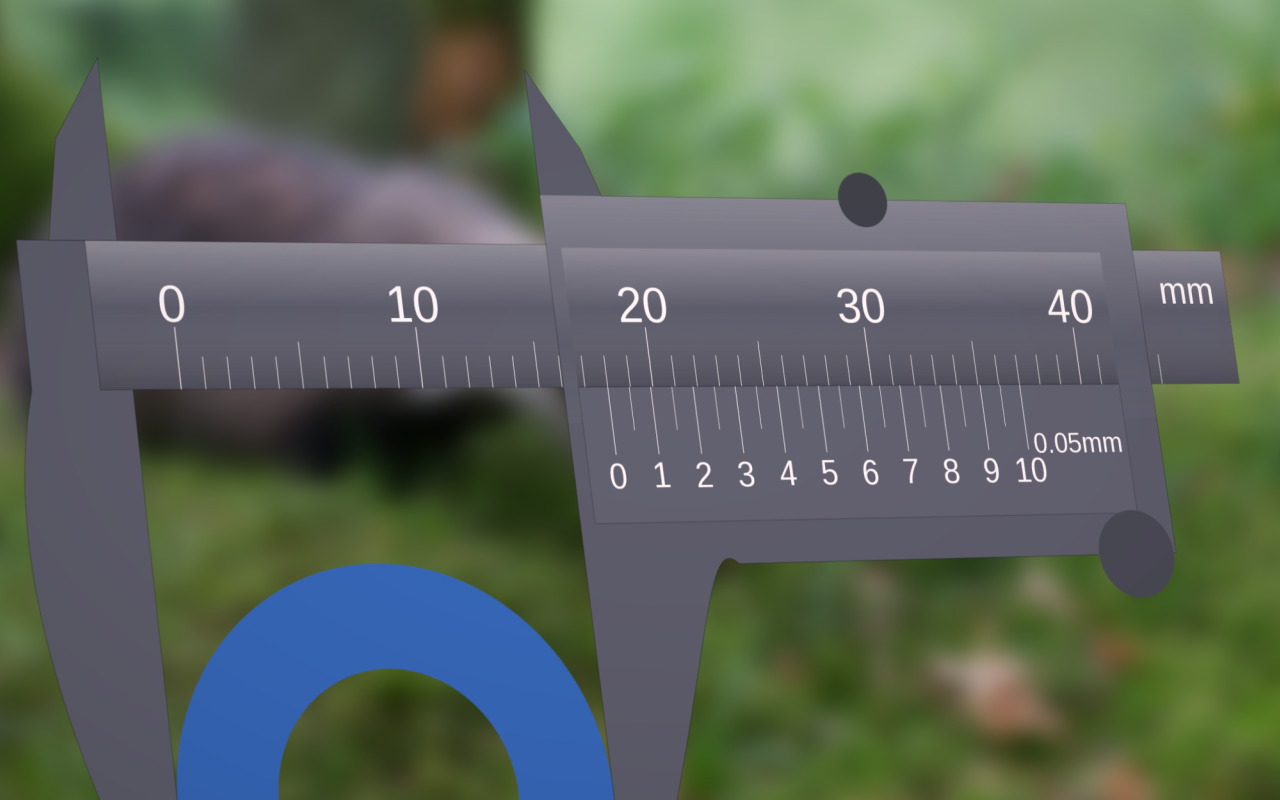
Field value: 18.0 mm
